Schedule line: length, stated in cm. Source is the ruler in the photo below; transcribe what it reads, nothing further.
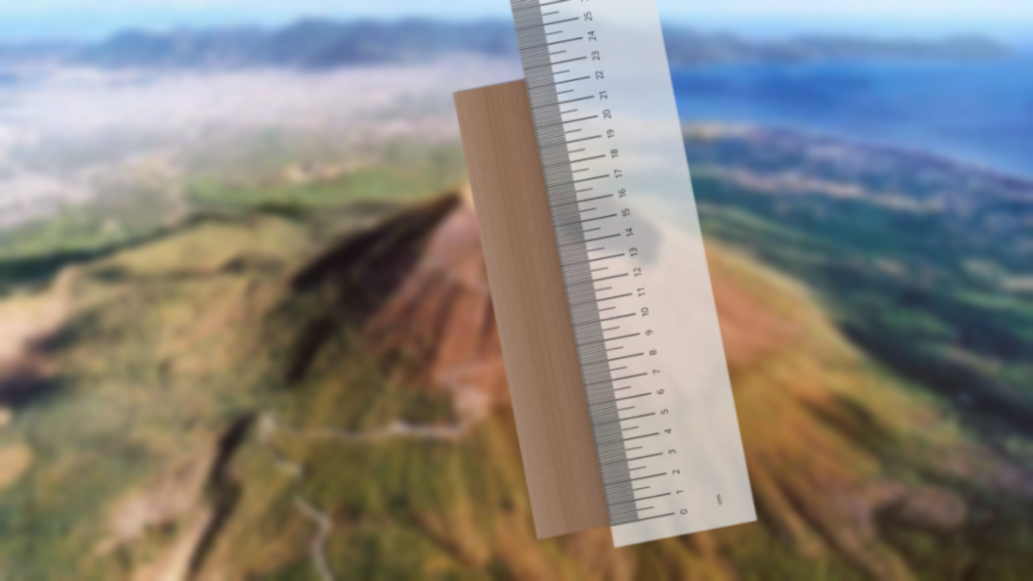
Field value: 22.5 cm
